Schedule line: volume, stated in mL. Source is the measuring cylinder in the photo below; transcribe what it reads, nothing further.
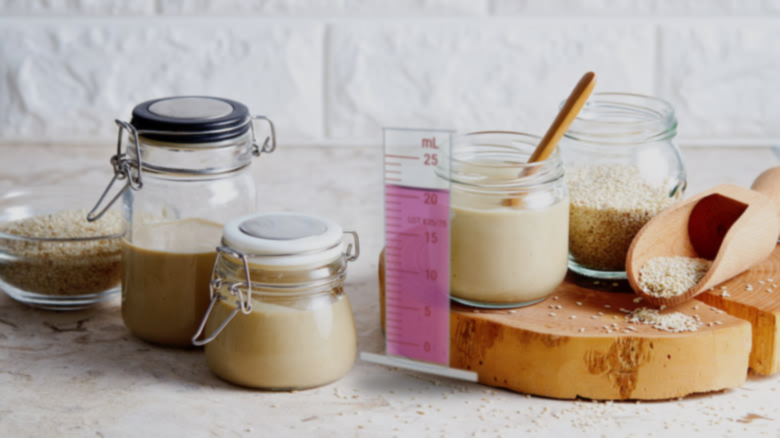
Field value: 21 mL
